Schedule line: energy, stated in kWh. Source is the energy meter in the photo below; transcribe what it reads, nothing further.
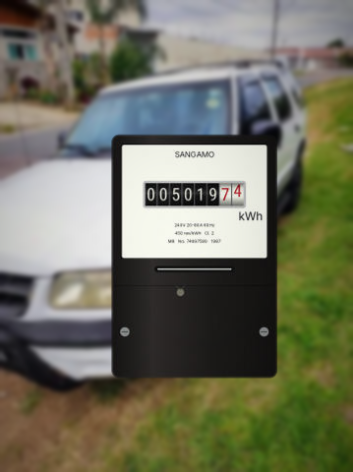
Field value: 5019.74 kWh
